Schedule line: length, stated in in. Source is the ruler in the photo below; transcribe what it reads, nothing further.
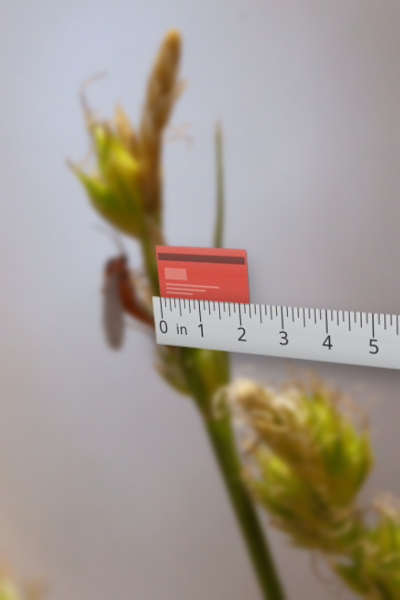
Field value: 2.25 in
